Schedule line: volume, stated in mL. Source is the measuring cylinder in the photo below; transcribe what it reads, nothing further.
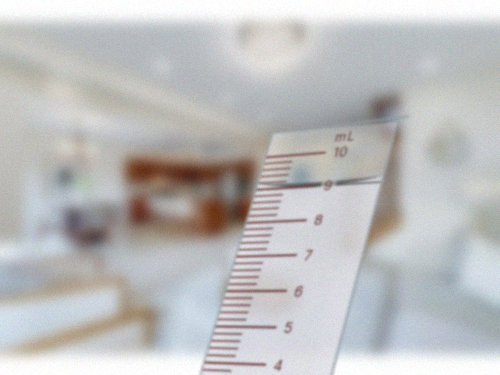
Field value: 9 mL
